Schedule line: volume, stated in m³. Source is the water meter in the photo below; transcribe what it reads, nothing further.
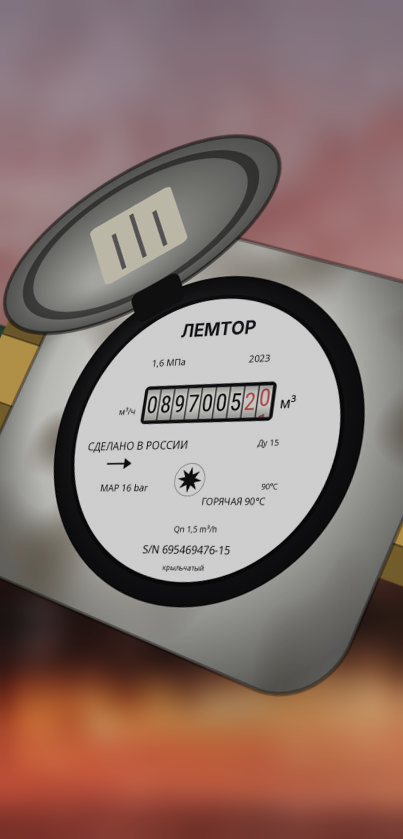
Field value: 897005.20 m³
